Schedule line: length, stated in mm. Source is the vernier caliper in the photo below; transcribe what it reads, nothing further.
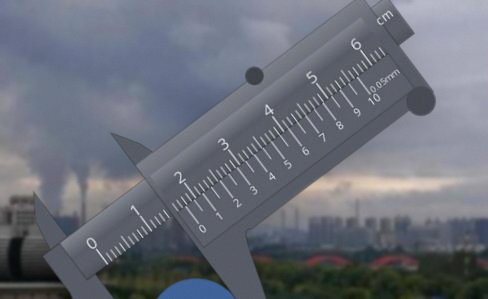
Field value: 17.6 mm
